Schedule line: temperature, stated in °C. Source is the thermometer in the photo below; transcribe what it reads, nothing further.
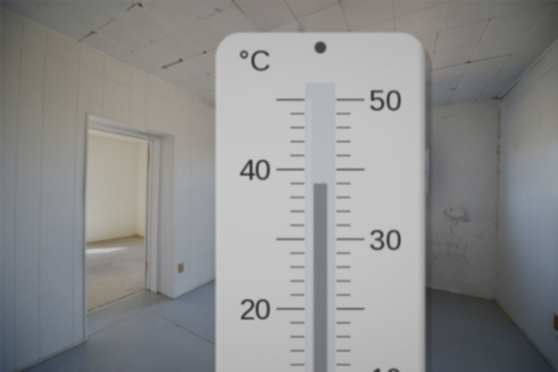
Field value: 38 °C
